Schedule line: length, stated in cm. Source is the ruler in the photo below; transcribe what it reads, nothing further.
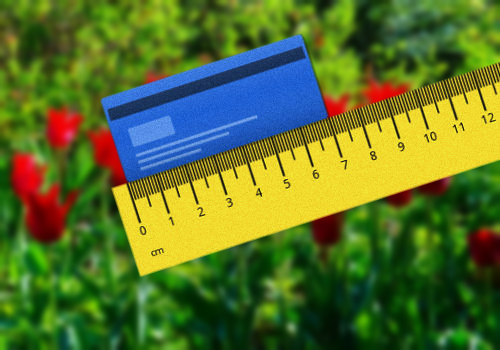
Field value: 7 cm
